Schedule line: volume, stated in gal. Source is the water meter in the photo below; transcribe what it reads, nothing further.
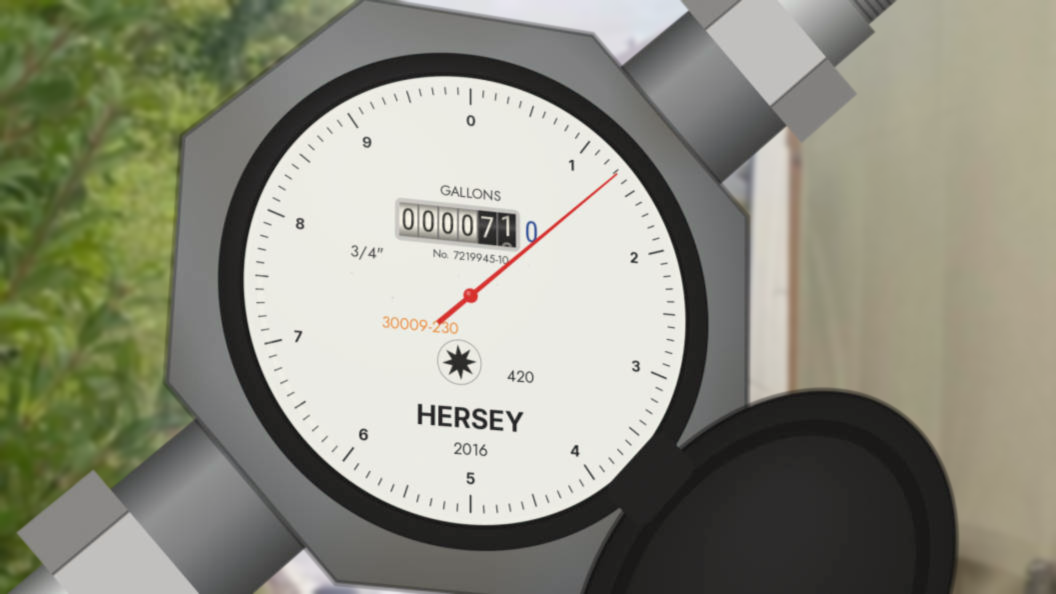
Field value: 711.3 gal
